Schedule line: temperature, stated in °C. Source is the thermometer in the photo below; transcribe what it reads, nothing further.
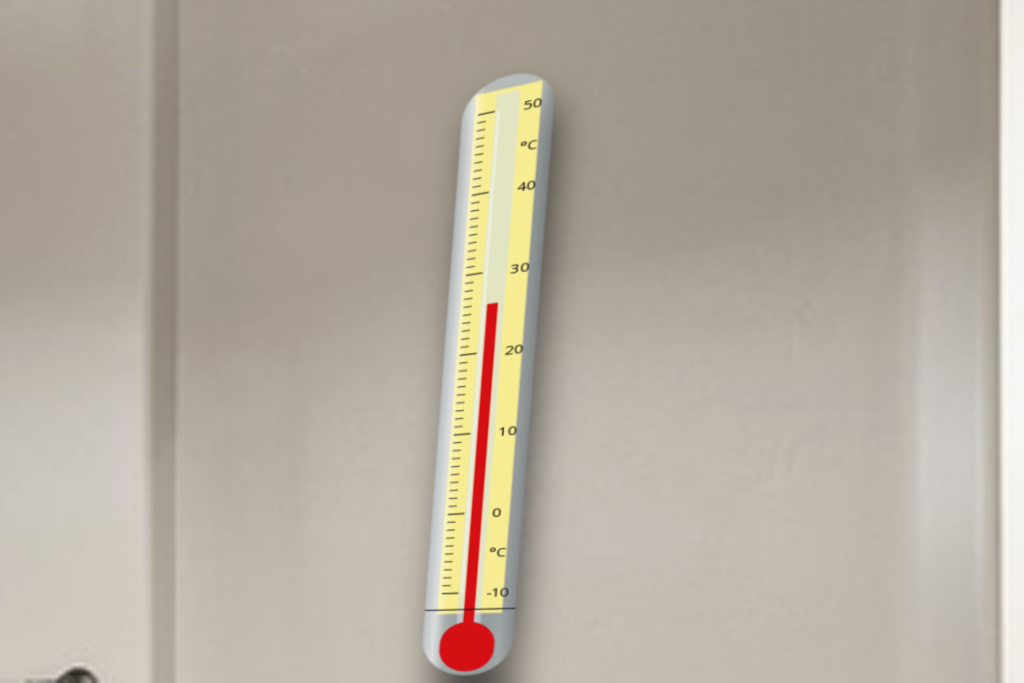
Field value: 26 °C
